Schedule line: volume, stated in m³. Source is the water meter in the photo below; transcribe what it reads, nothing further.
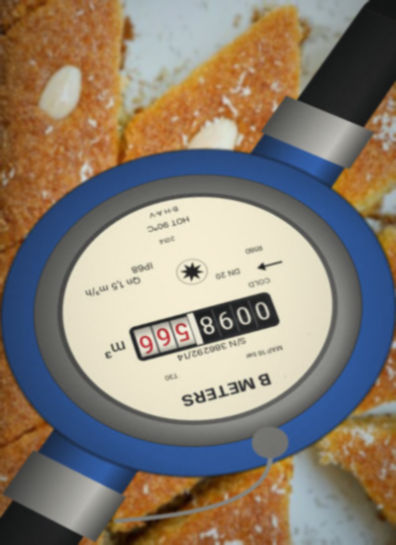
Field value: 98.566 m³
